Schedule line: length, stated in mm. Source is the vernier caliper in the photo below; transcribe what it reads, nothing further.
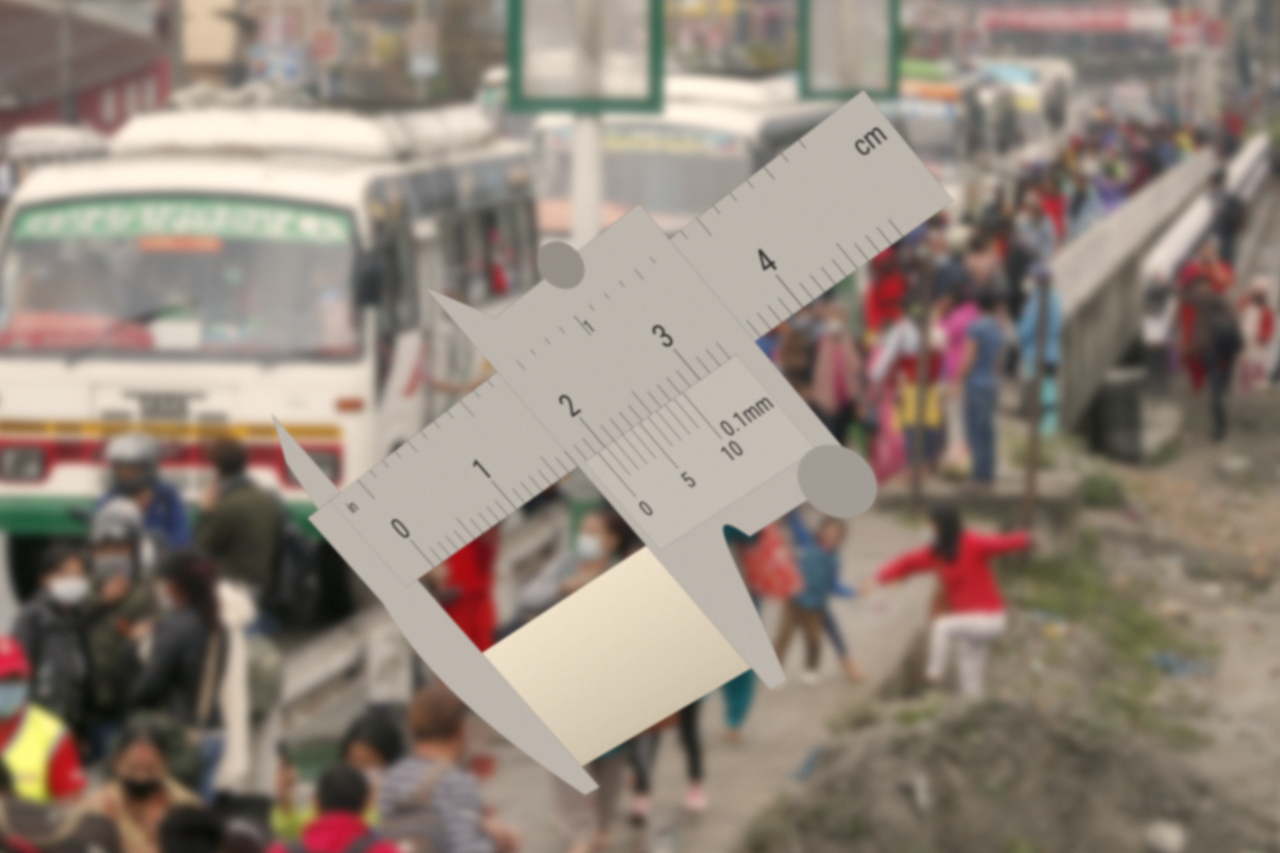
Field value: 19.2 mm
